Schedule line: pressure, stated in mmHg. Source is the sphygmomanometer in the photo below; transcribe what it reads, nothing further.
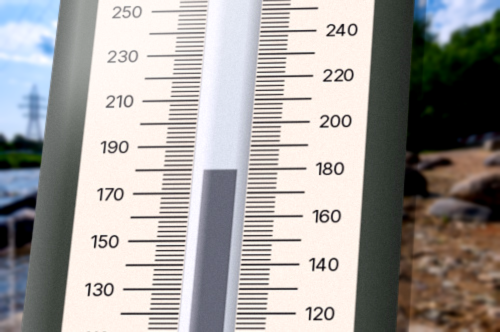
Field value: 180 mmHg
